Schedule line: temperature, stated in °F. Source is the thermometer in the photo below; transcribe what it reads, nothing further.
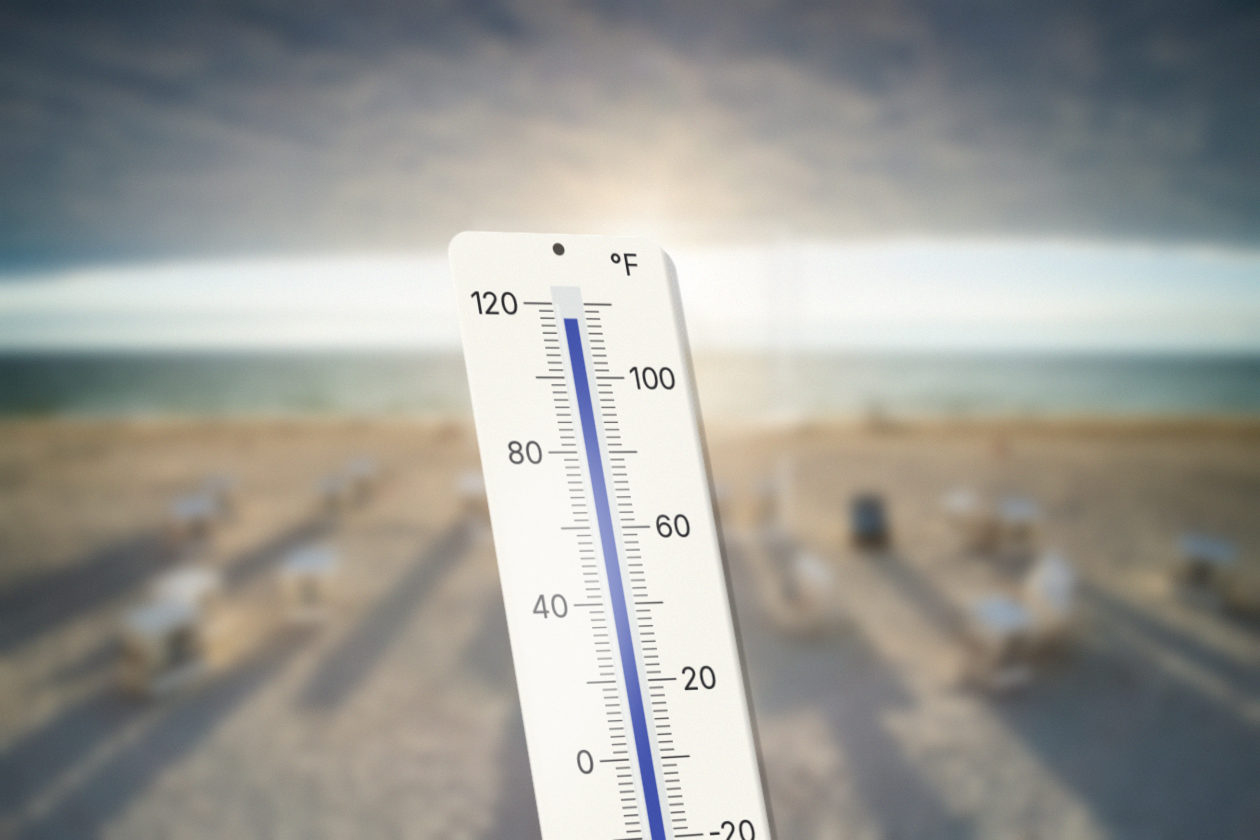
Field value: 116 °F
